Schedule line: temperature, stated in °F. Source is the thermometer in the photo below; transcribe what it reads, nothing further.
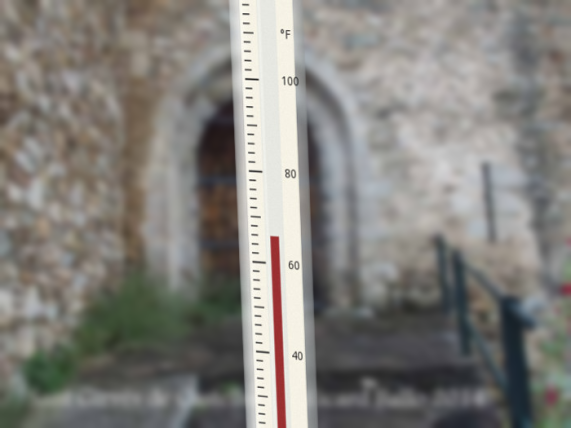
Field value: 66 °F
